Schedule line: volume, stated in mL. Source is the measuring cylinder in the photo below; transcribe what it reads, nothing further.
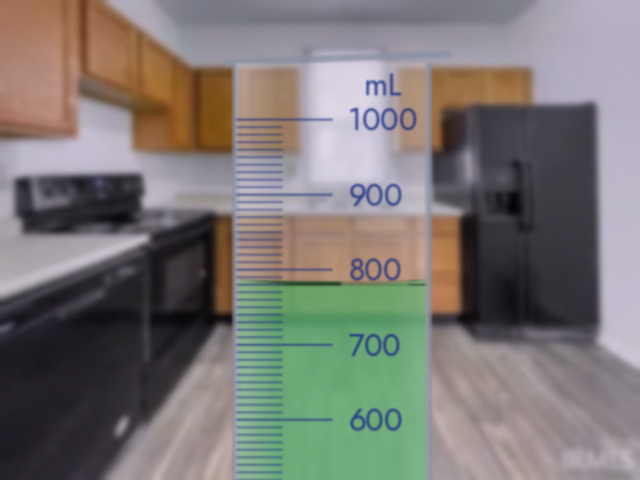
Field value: 780 mL
